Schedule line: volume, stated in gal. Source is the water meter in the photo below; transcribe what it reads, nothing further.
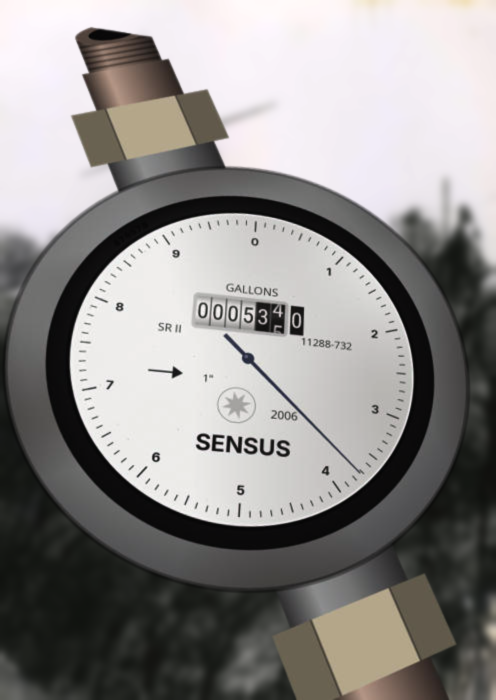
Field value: 5343.7 gal
